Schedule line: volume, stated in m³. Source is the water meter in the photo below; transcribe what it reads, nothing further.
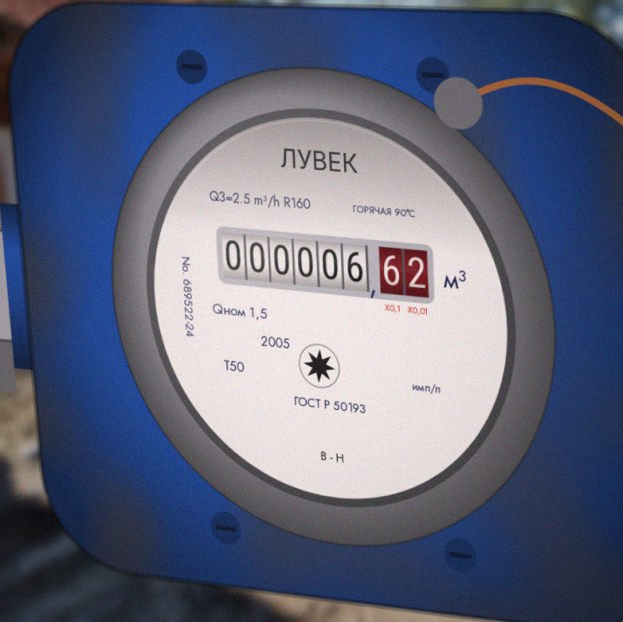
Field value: 6.62 m³
